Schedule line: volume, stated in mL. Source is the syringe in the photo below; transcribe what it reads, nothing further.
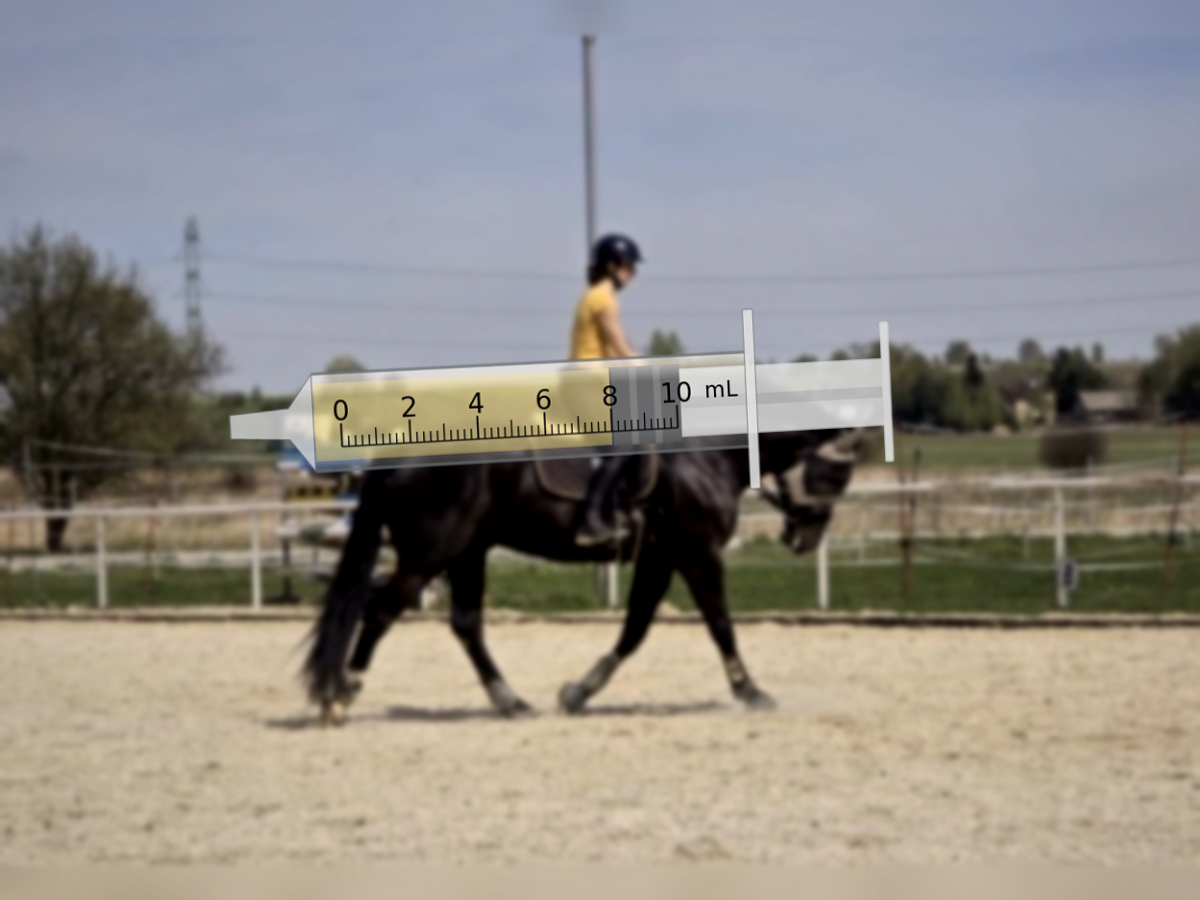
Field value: 8 mL
